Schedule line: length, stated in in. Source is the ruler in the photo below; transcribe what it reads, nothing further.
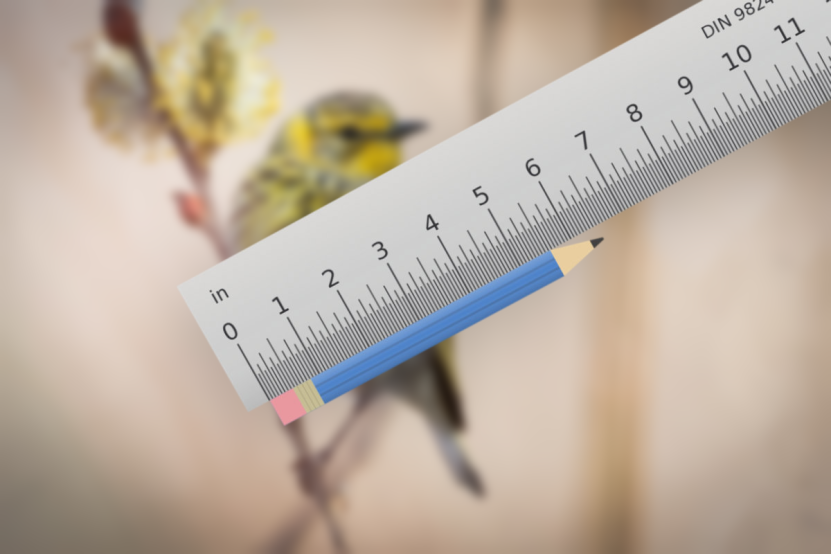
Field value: 6.5 in
